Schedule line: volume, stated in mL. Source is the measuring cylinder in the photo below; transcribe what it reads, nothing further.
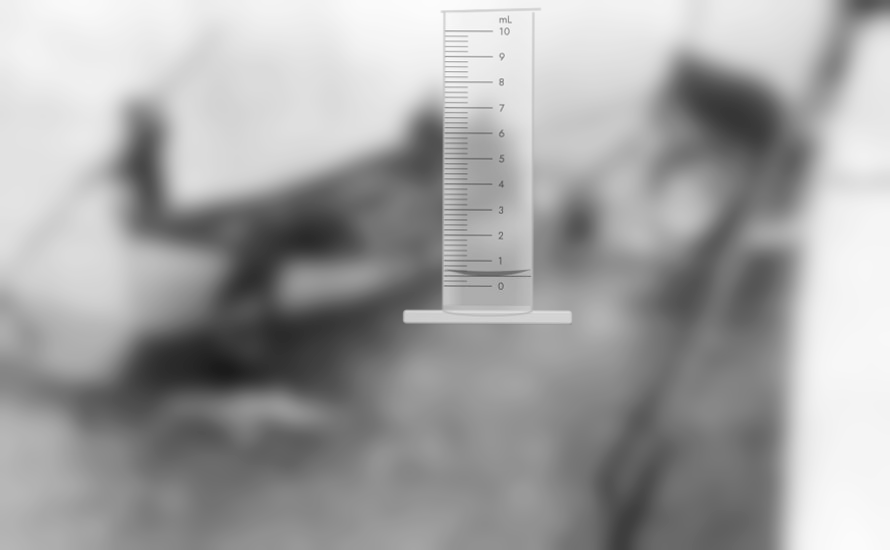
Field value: 0.4 mL
